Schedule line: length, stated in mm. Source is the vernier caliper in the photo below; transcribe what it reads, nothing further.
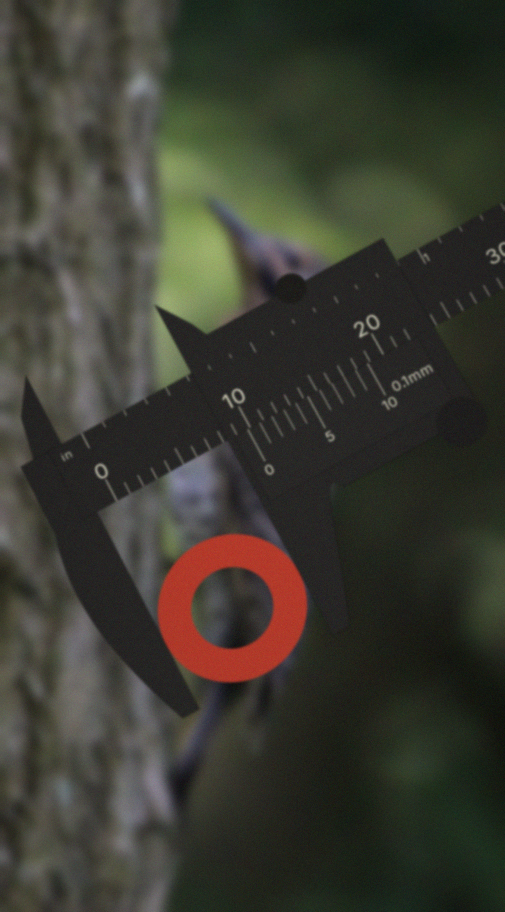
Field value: 9.8 mm
